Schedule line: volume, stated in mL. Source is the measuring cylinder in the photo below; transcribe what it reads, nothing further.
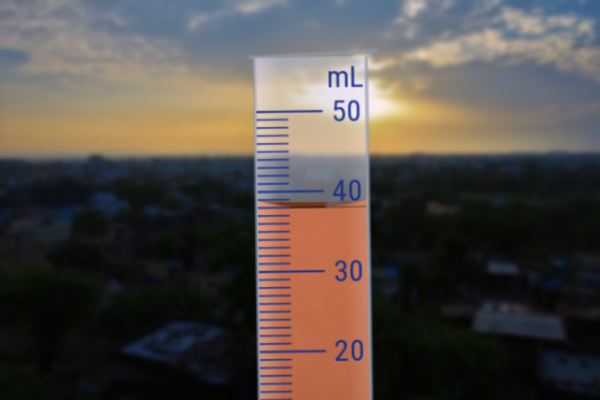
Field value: 38 mL
